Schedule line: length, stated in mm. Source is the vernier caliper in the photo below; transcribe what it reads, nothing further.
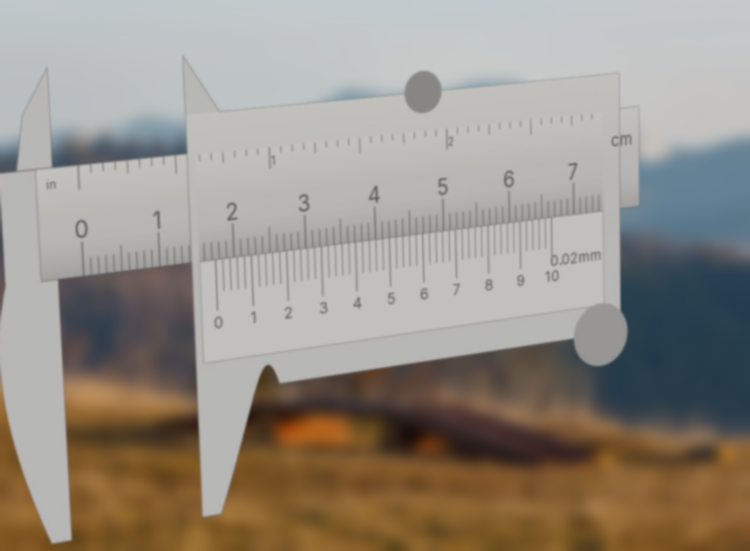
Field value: 17.5 mm
